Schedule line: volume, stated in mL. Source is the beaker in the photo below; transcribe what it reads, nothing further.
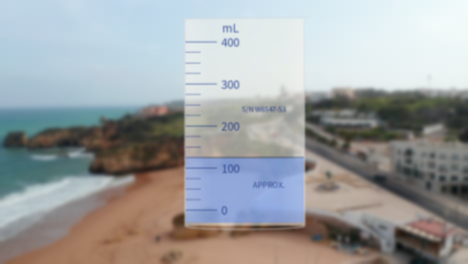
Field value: 125 mL
